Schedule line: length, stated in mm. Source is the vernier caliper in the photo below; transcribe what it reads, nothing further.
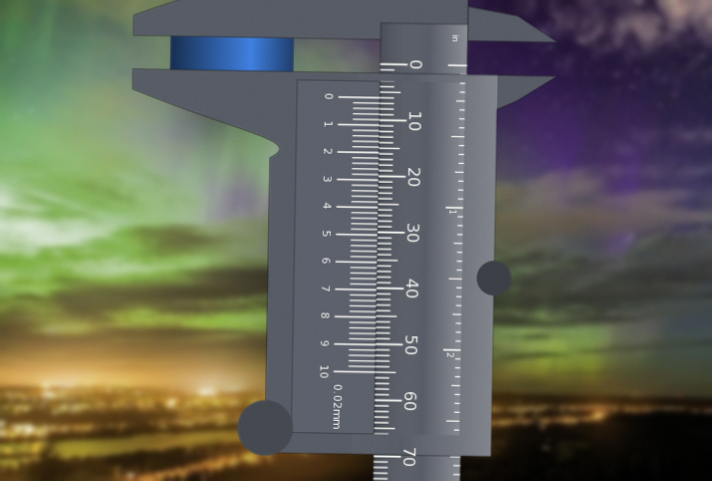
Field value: 6.0 mm
